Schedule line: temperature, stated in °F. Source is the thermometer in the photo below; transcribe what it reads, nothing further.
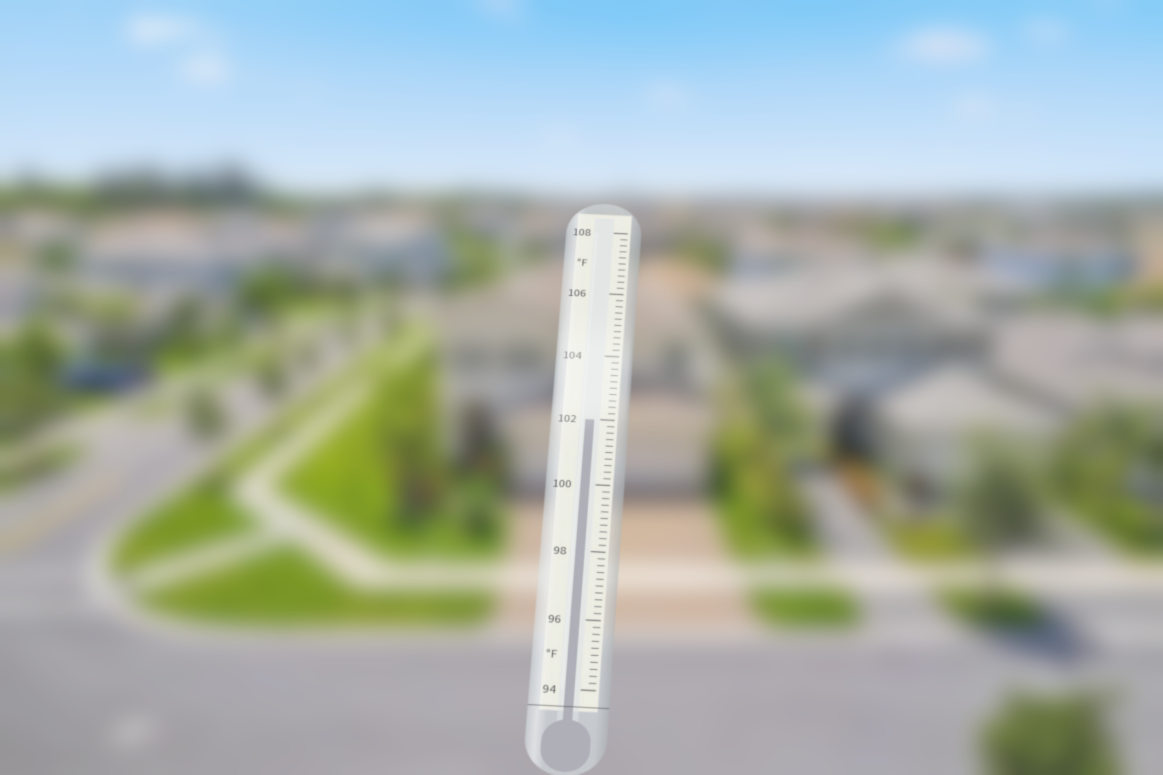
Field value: 102 °F
